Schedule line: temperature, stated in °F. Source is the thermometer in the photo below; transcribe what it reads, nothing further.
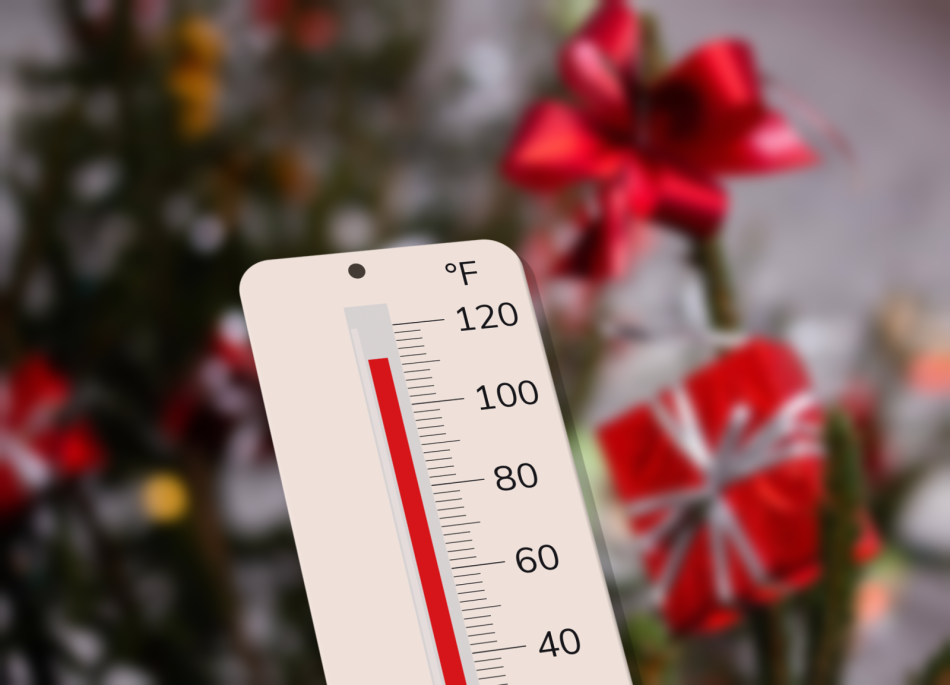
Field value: 112 °F
